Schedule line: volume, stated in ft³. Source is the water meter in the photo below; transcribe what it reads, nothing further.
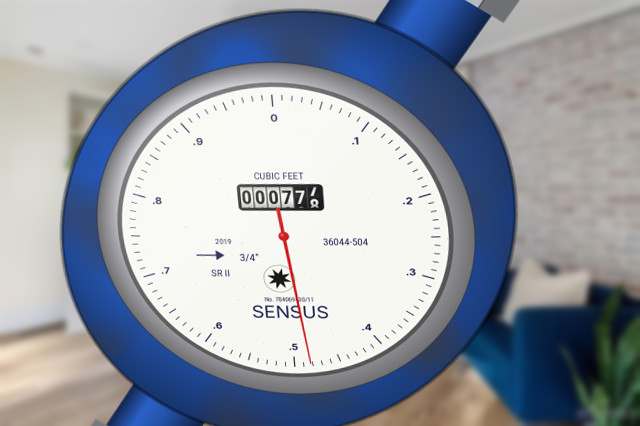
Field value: 777.48 ft³
